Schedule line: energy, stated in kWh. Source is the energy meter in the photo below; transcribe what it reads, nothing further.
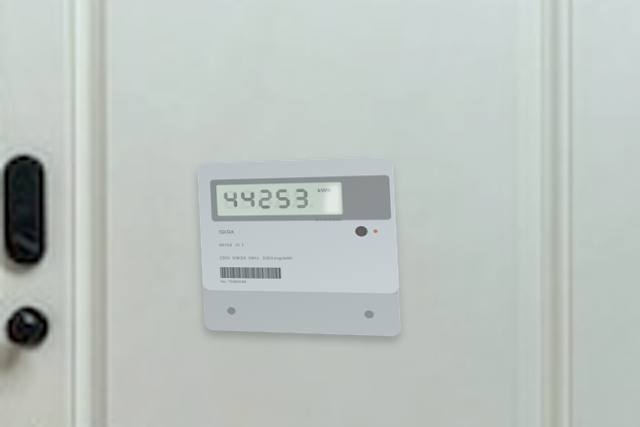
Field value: 44253 kWh
